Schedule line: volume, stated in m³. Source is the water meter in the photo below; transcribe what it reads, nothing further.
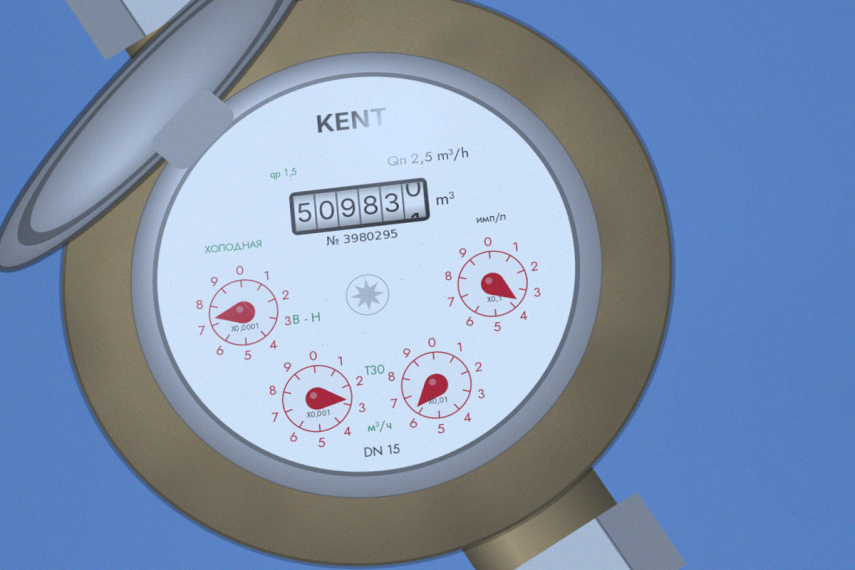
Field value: 509830.3627 m³
